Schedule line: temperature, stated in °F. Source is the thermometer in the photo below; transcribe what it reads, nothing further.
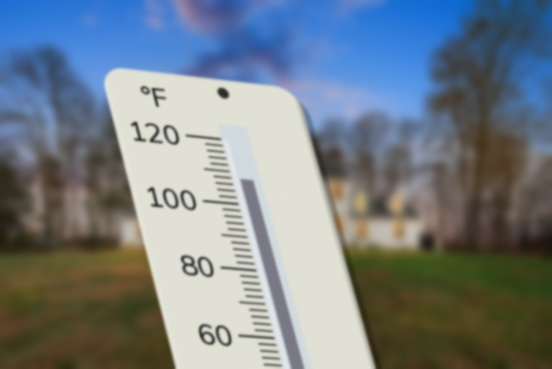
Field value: 108 °F
